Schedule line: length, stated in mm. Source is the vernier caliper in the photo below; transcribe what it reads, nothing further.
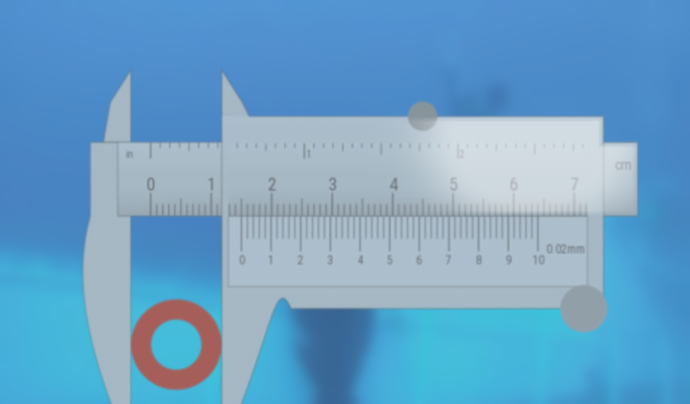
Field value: 15.0 mm
